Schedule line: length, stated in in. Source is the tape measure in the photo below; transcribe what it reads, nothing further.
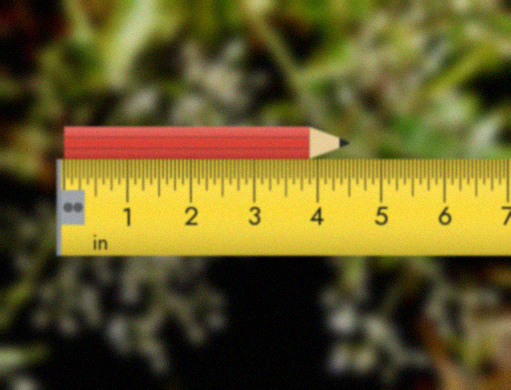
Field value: 4.5 in
